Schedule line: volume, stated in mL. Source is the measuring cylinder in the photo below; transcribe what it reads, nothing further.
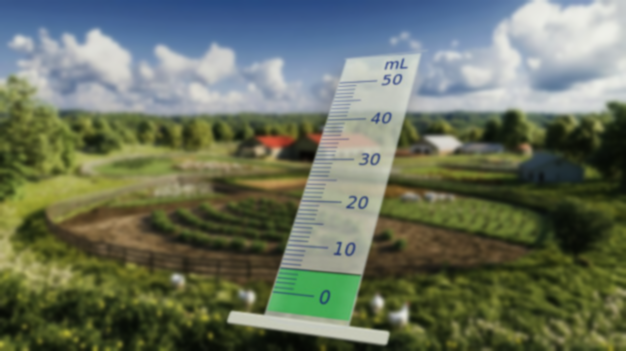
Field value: 5 mL
